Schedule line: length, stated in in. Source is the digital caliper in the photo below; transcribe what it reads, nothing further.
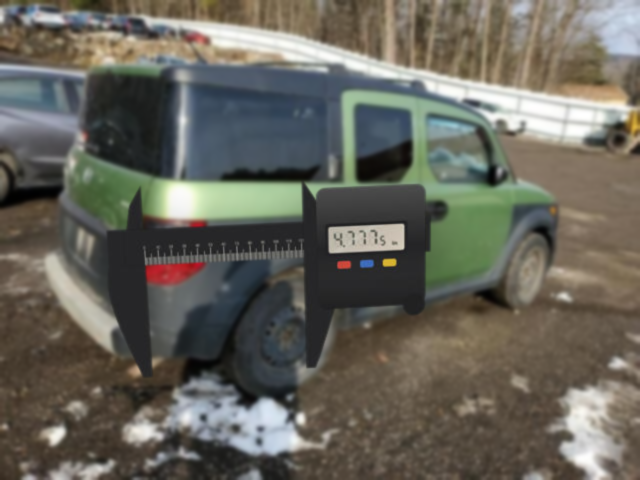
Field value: 4.7775 in
